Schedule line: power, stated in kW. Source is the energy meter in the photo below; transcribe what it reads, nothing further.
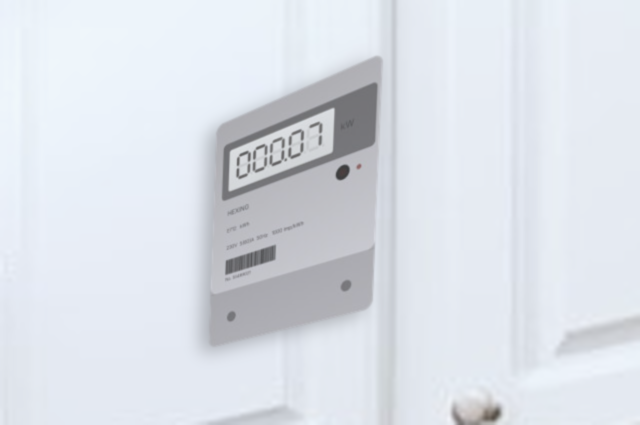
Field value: 0.07 kW
